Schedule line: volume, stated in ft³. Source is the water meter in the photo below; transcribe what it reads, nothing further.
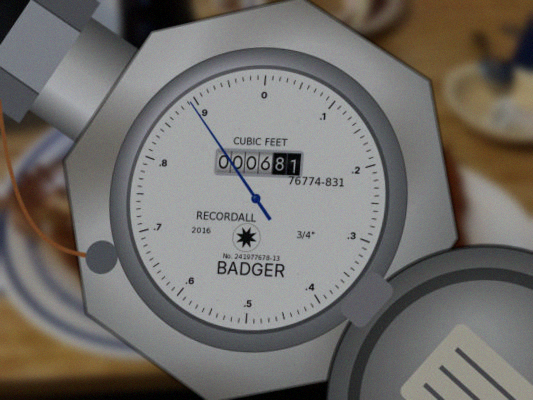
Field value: 680.89 ft³
